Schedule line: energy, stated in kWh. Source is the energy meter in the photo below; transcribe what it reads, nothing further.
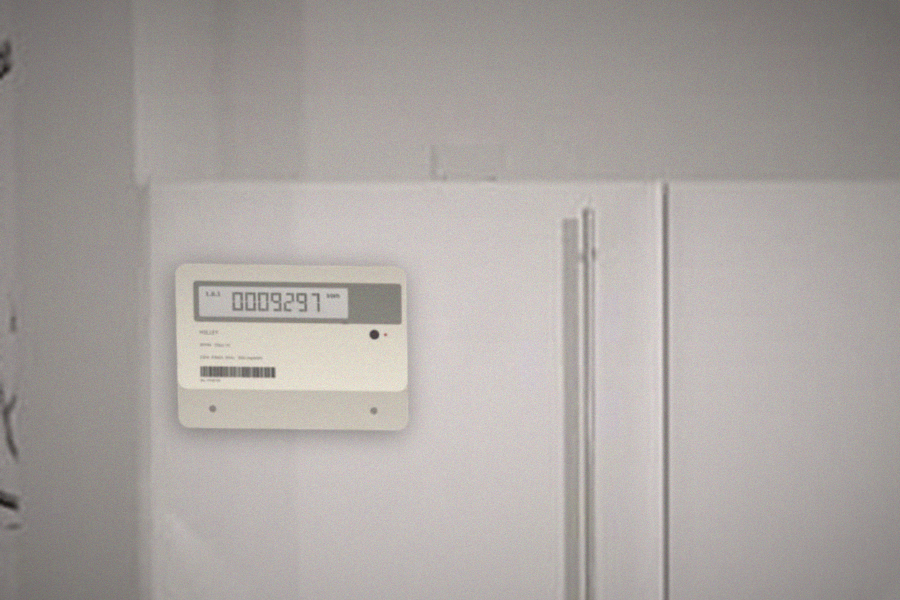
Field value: 9297 kWh
